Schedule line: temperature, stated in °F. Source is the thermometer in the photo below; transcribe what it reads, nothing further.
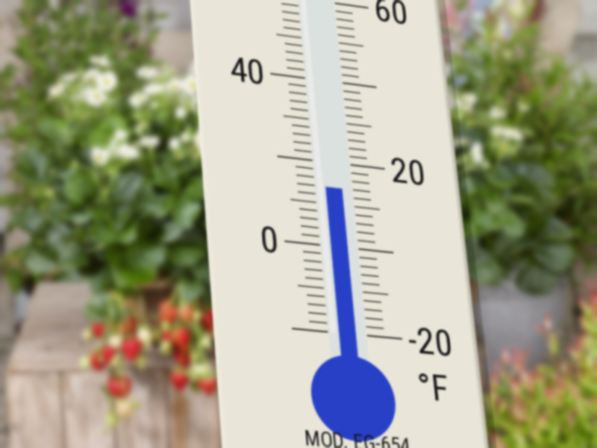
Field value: 14 °F
